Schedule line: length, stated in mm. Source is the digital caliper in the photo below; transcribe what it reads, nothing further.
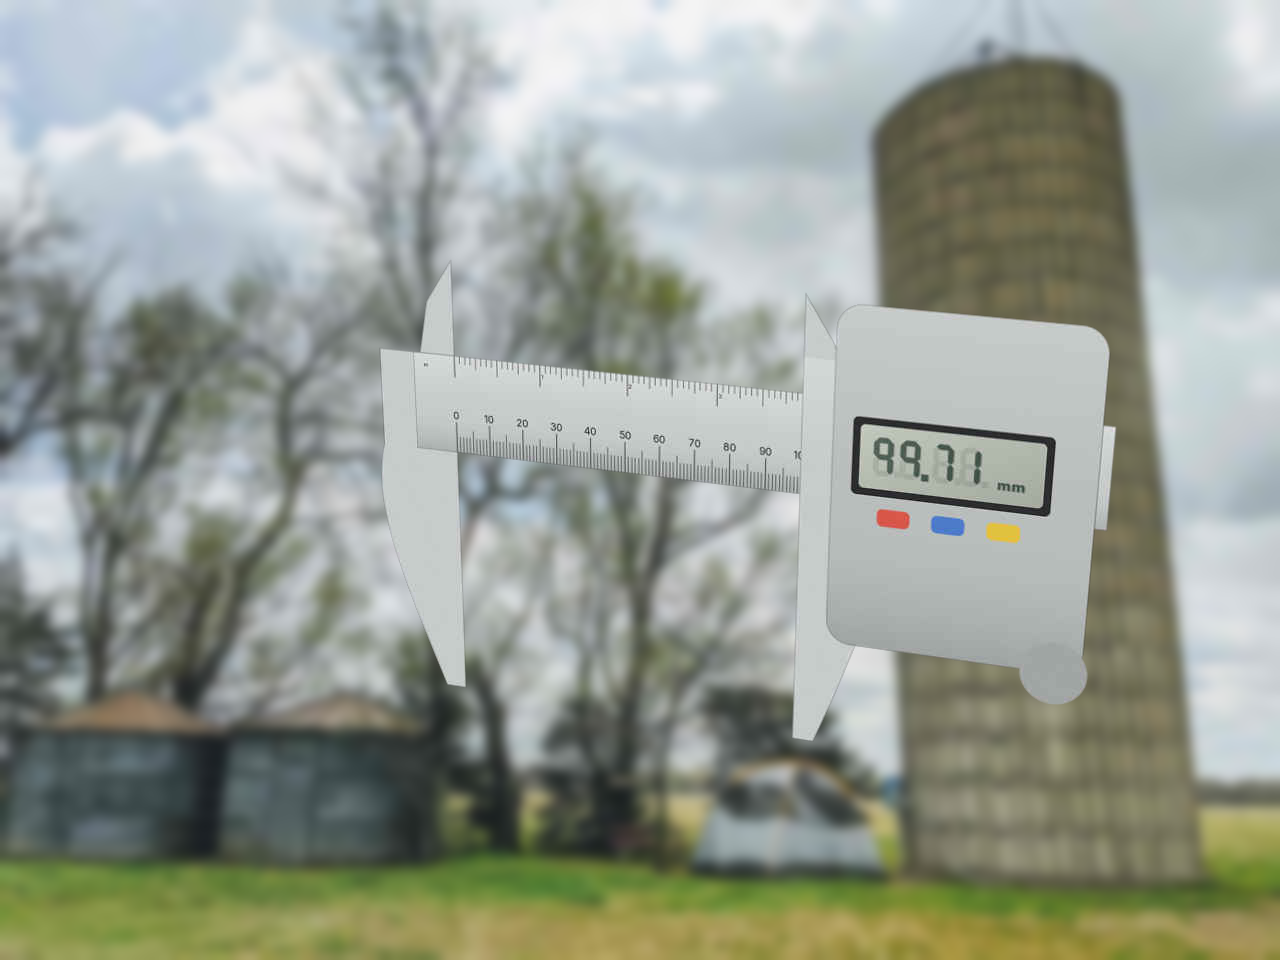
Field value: 99.71 mm
